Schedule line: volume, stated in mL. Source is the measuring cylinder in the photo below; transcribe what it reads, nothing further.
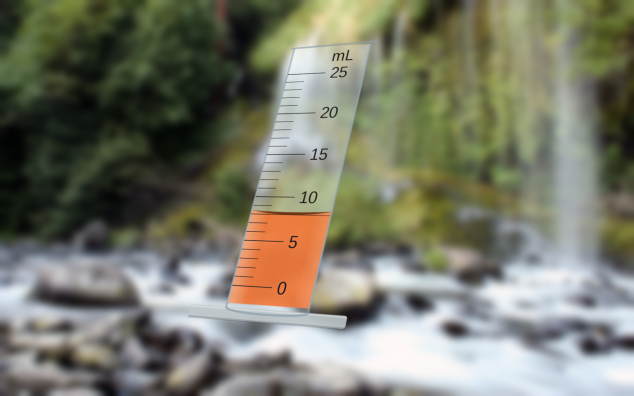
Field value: 8 mL
